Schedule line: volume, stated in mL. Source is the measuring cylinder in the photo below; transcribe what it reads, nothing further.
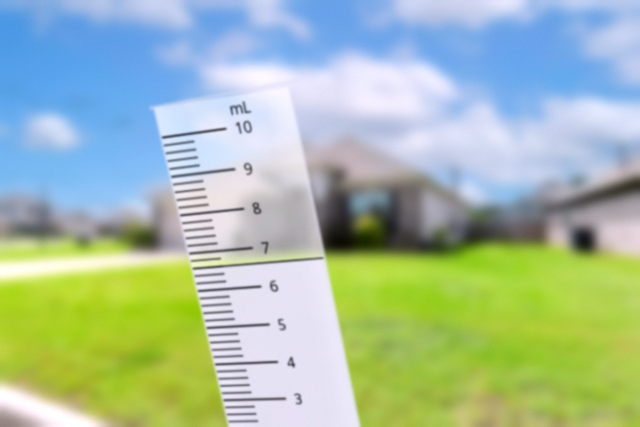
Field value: 6.6 mL
